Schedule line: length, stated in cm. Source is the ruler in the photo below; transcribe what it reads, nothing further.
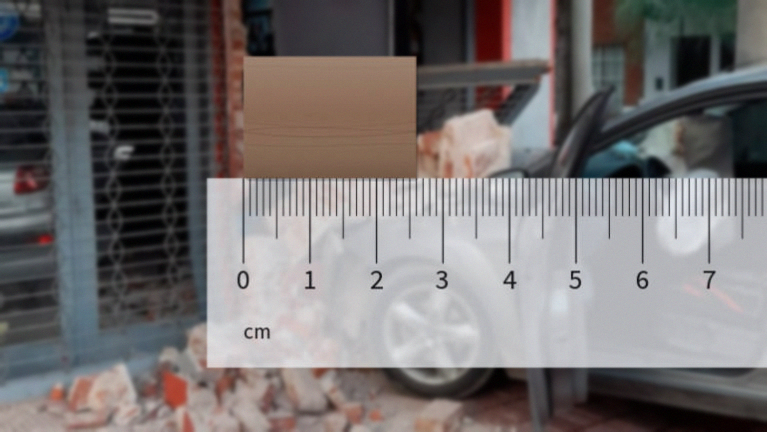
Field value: 2.6 cm
